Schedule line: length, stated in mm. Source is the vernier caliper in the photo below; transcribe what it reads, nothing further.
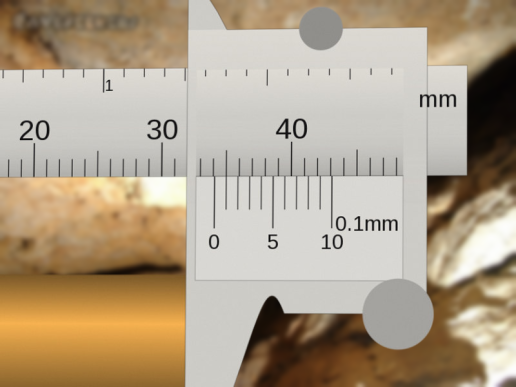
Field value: 34.1 mm
